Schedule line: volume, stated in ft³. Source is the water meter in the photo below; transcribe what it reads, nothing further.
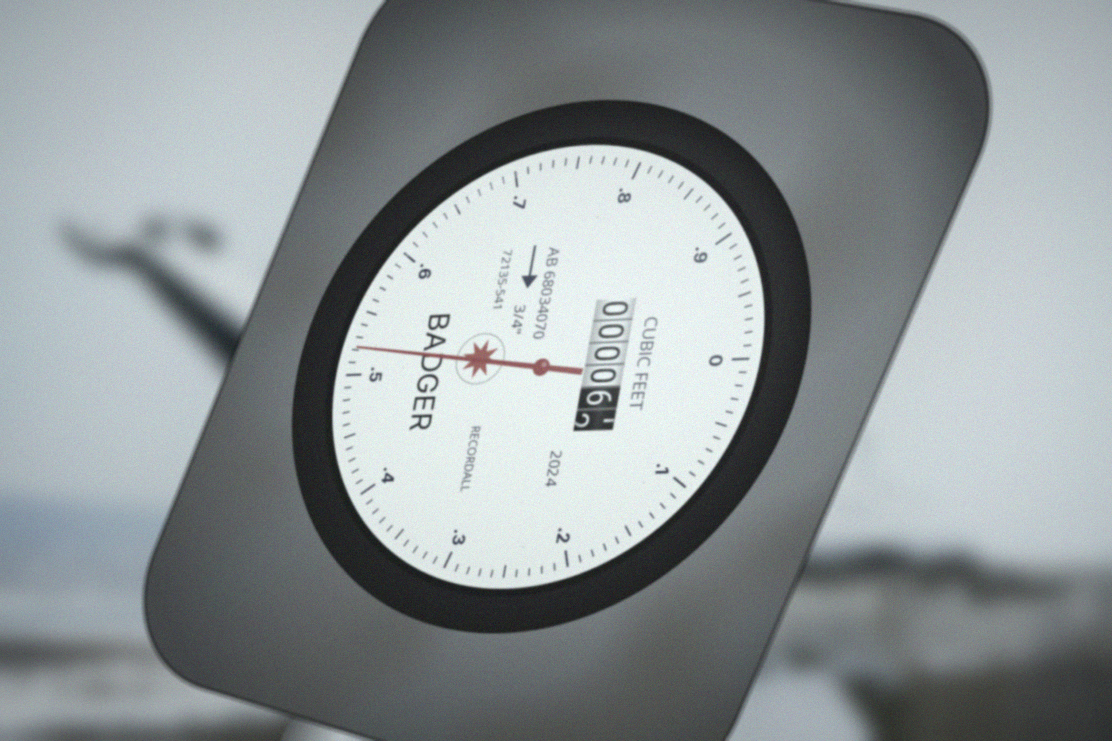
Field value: 61.52 ft³
